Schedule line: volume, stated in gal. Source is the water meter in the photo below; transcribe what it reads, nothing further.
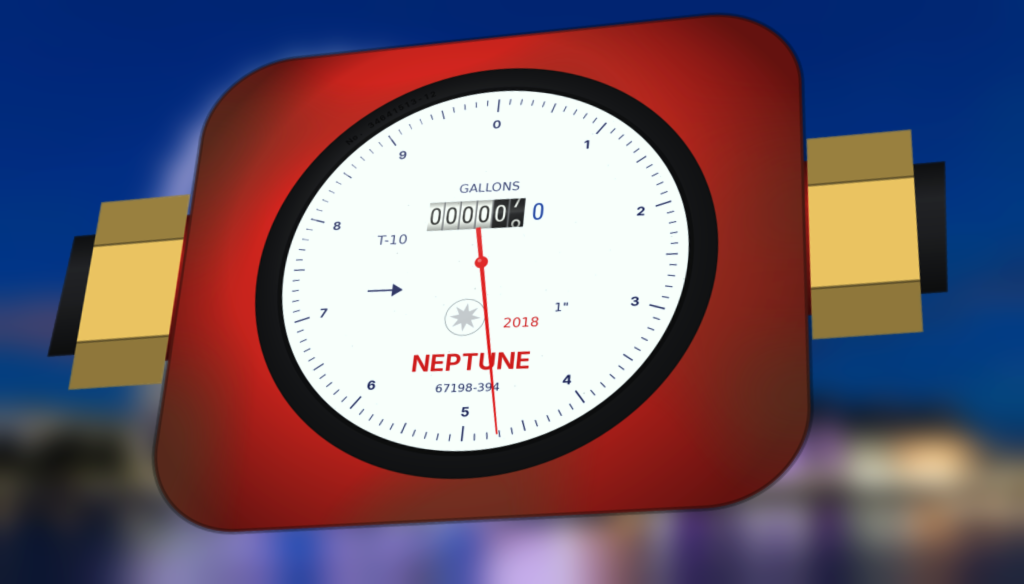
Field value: 74.7 gal
